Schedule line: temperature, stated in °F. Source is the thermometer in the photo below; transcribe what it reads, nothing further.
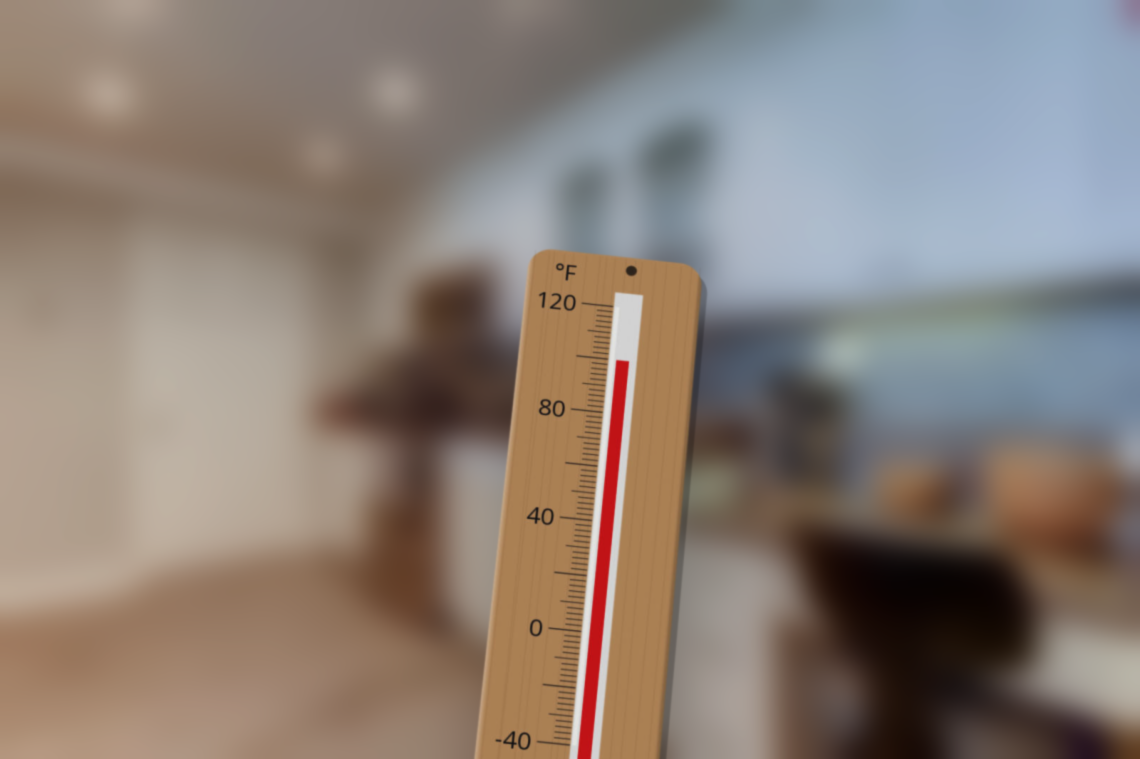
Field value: 100 °F
